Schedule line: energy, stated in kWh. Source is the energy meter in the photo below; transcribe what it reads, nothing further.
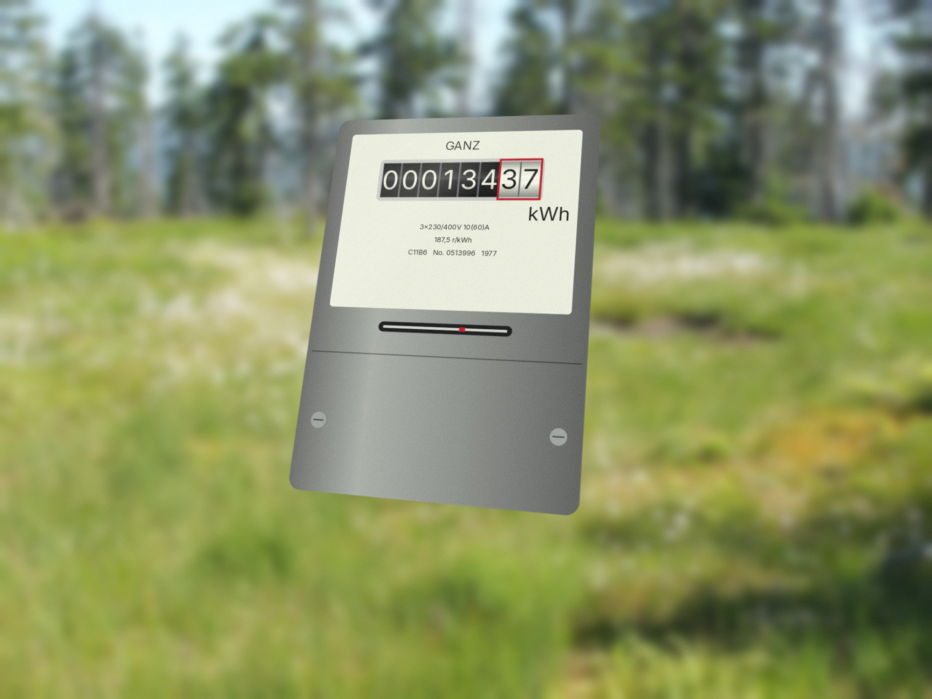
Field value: 134.37 kWh
